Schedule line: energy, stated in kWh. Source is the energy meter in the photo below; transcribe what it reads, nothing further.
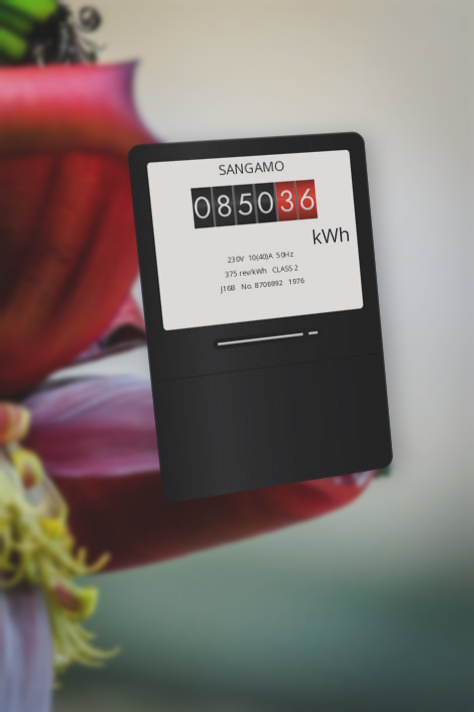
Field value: 850.36 kWh
